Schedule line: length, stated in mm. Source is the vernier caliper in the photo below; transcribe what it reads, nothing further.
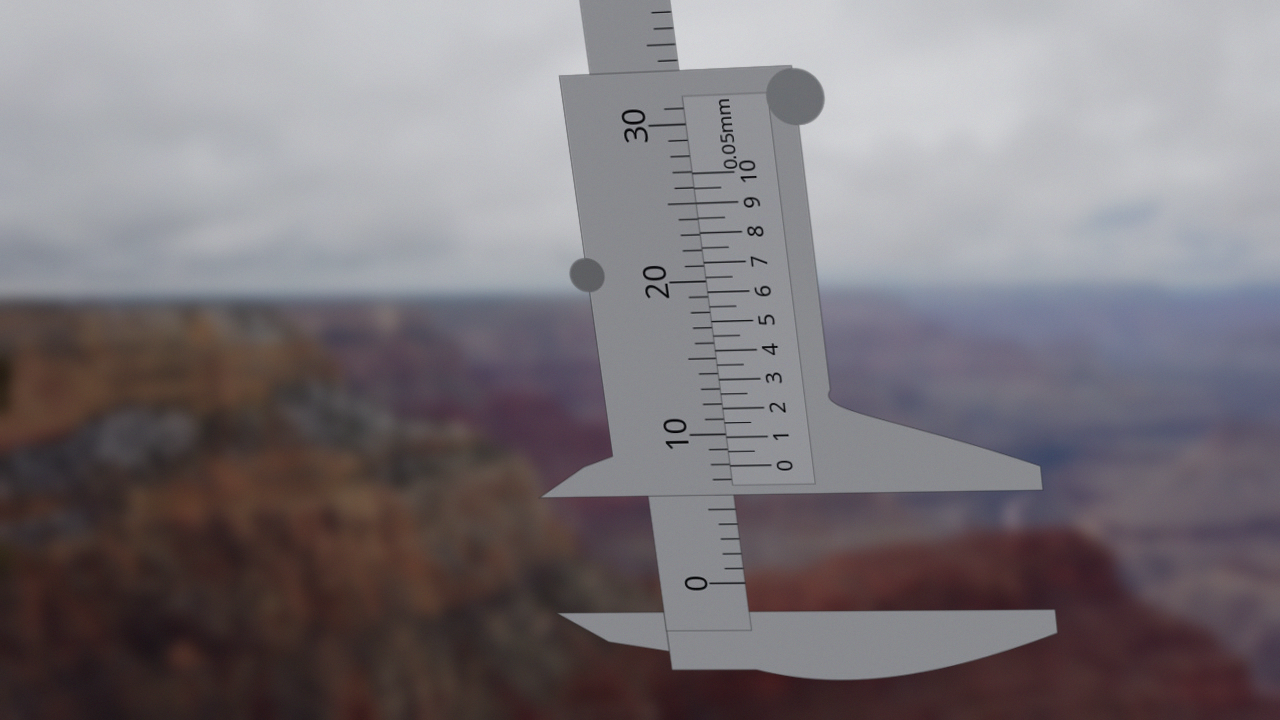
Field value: 7.9 mm
